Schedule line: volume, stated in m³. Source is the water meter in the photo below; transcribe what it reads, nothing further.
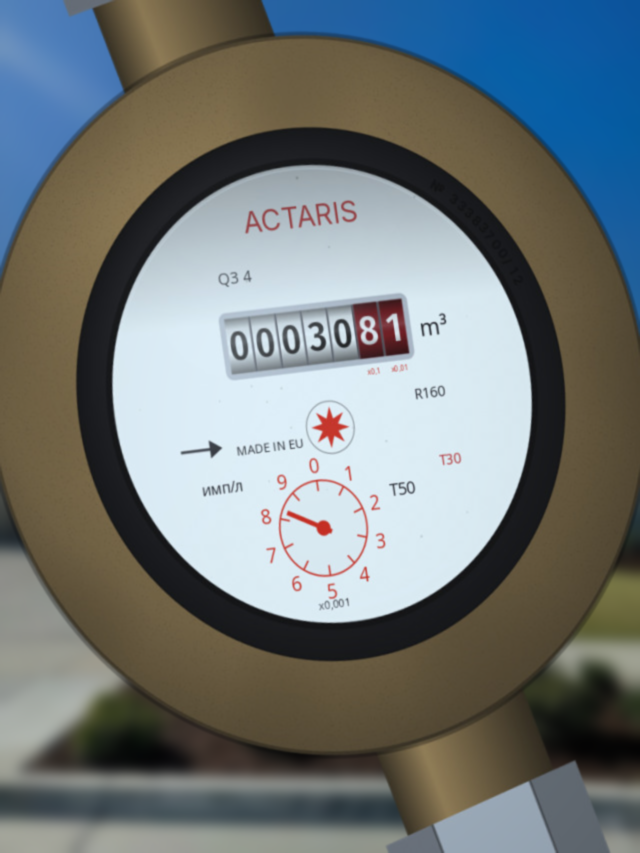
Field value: 30.818 m³
